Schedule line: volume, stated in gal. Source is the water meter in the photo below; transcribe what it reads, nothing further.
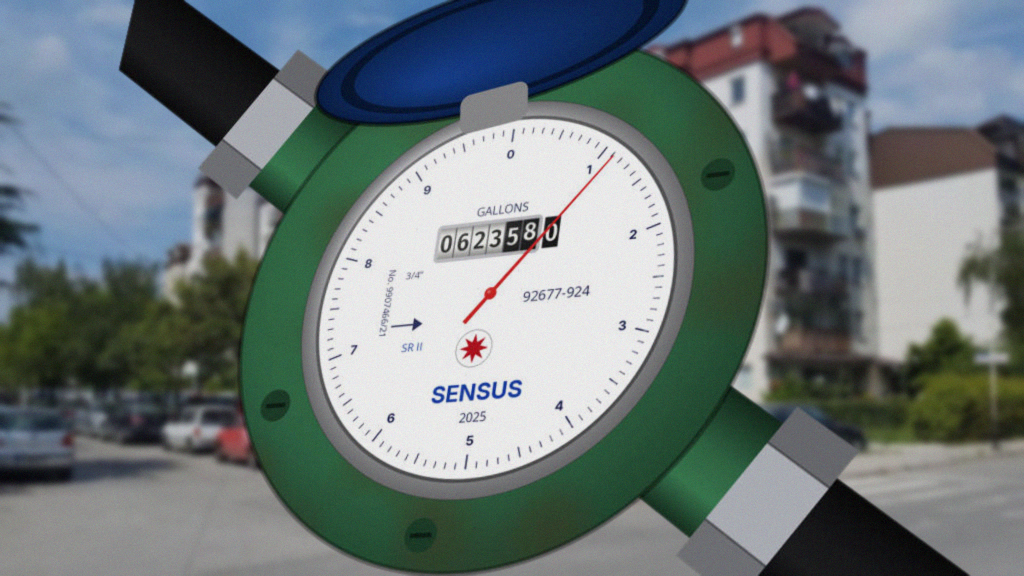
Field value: 623581.1 gal
